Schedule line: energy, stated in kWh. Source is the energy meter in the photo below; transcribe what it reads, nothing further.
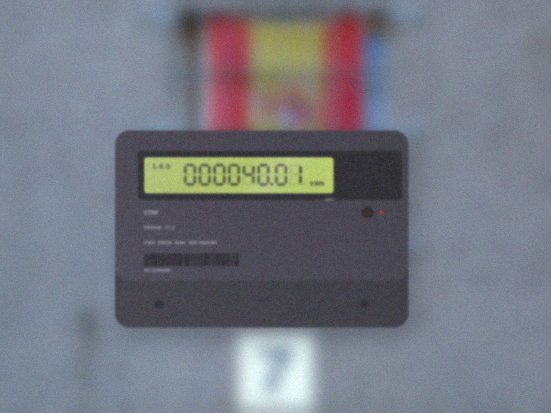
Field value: 40.01 kWh
